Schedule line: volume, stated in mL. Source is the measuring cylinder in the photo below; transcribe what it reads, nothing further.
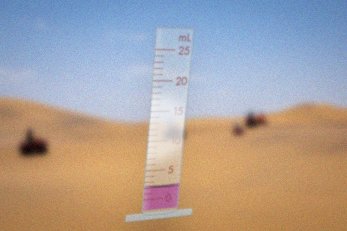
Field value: 2 mL
